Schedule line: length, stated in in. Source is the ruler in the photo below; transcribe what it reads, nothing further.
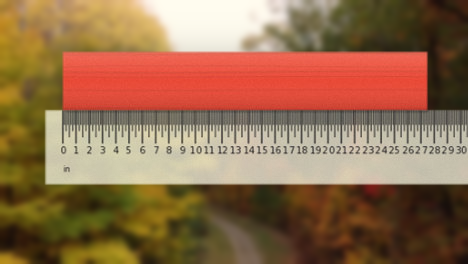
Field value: 27.5 in
